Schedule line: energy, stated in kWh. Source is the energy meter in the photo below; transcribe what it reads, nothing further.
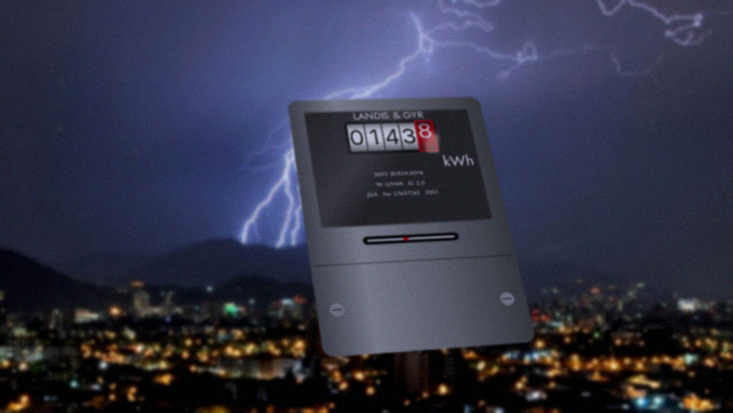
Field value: 143.8 kWh
